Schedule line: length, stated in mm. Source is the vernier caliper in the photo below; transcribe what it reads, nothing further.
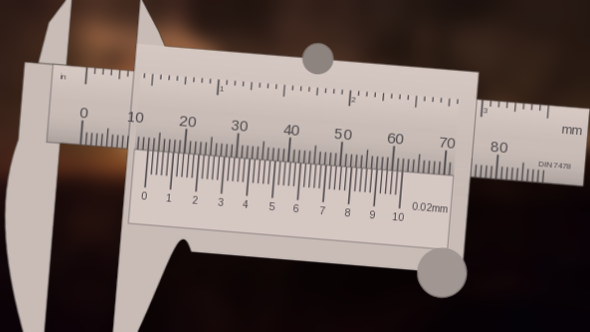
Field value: 13.0 mm
